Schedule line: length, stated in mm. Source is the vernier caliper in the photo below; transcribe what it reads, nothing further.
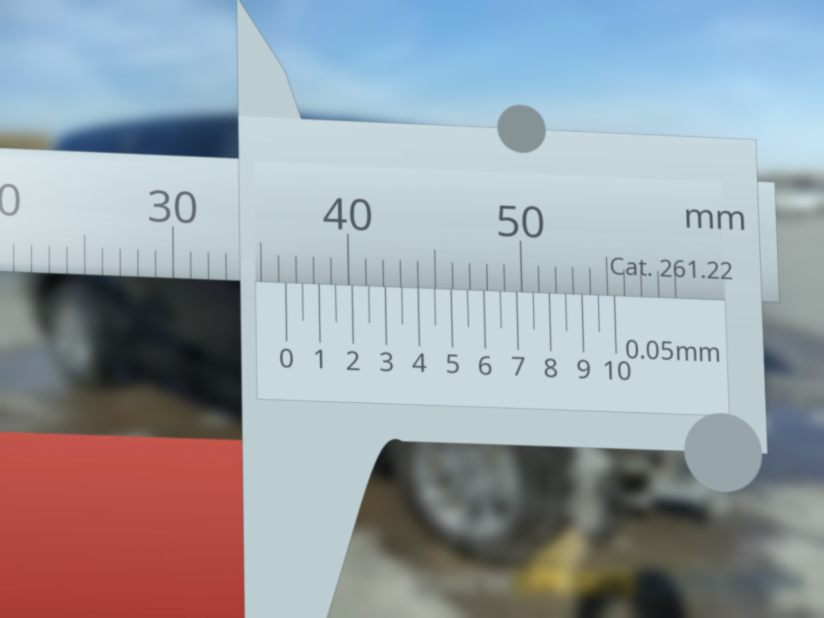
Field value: 36.4 mm
